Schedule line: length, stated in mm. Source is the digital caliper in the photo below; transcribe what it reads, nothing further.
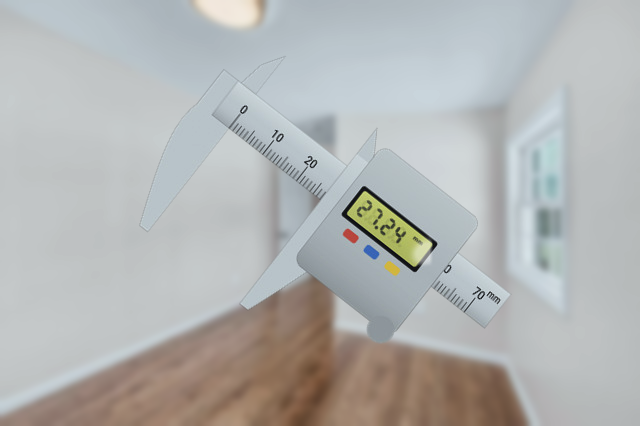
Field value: 27.24 mm
